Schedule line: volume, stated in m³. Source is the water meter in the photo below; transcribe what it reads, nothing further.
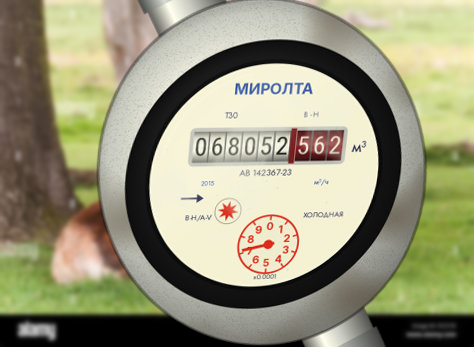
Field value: 68052.5627 m³
